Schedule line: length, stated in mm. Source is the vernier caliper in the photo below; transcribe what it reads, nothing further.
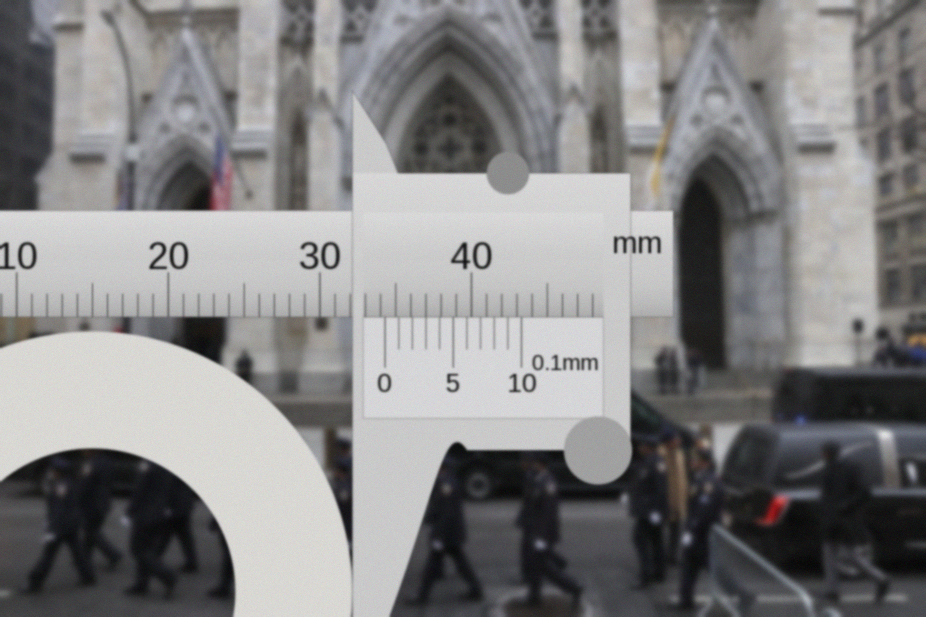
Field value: 34.3 mm
